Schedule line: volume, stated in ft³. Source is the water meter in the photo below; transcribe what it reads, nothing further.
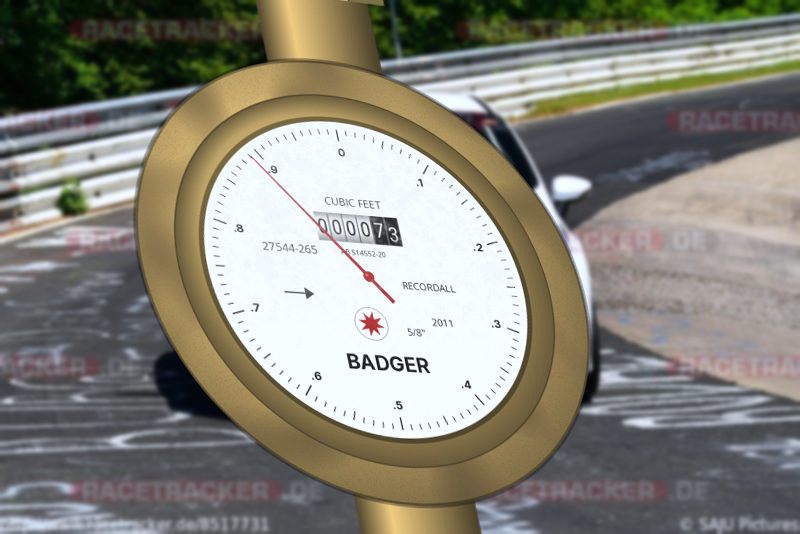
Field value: 72.89 ft³
